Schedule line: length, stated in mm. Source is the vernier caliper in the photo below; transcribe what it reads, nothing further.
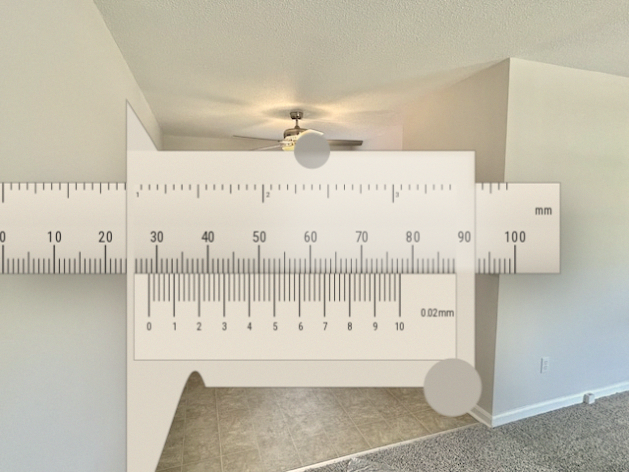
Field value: 28.5 mm
